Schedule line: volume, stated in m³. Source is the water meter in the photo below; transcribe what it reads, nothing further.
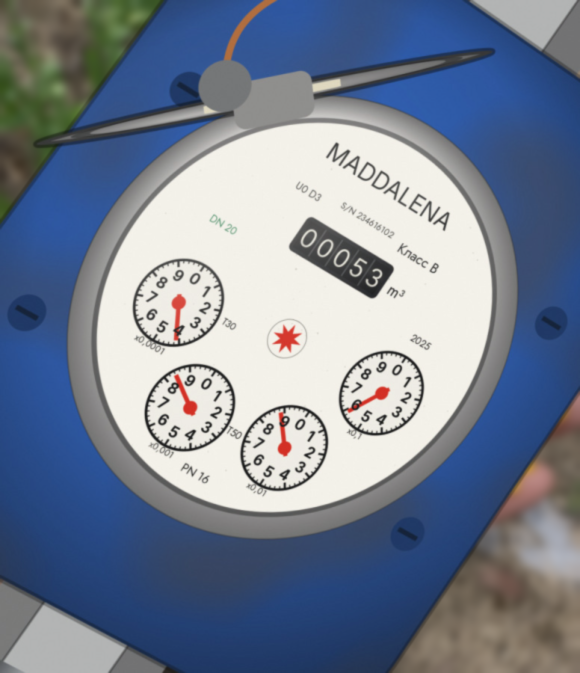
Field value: 53.5884 m³
